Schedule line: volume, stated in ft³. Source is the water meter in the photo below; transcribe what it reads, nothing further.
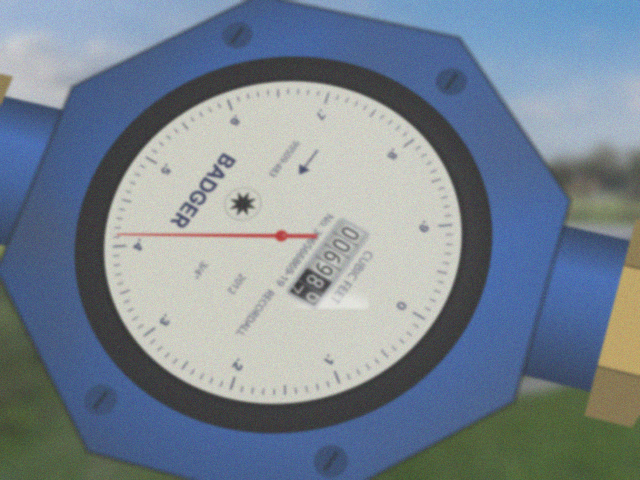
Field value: 6986.41 ft³
